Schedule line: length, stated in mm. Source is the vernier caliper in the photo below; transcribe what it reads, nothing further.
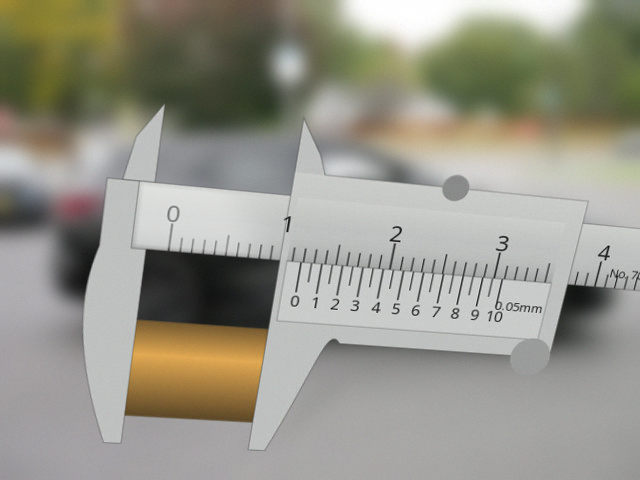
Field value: 11.8 mm
